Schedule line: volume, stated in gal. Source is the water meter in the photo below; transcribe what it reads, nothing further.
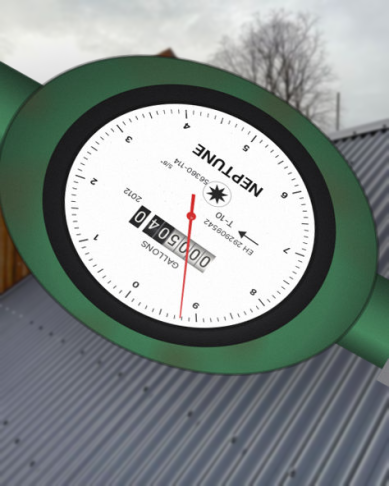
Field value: 5039.2 gal
